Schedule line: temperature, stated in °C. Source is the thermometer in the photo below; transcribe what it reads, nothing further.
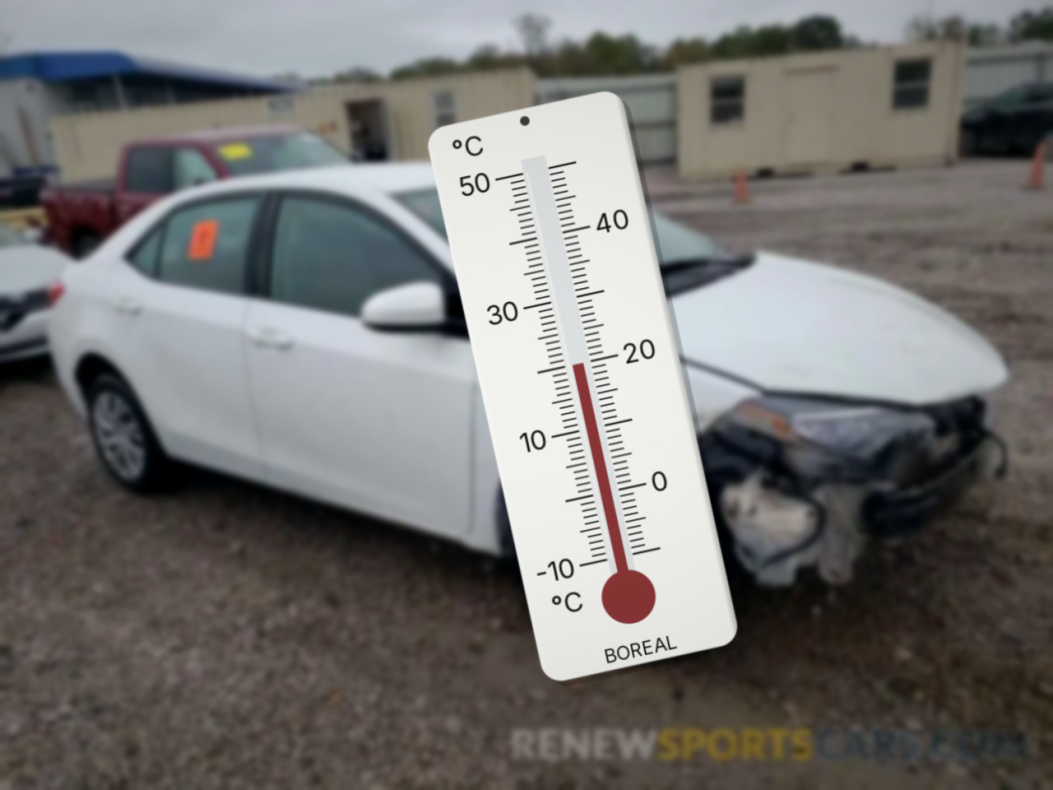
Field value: 20 °C
